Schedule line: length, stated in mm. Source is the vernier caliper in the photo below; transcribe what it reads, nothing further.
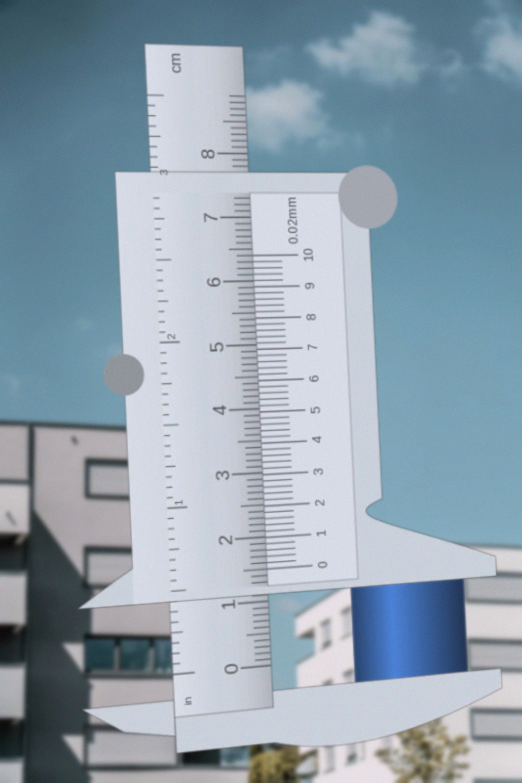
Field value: 15.0 mm
